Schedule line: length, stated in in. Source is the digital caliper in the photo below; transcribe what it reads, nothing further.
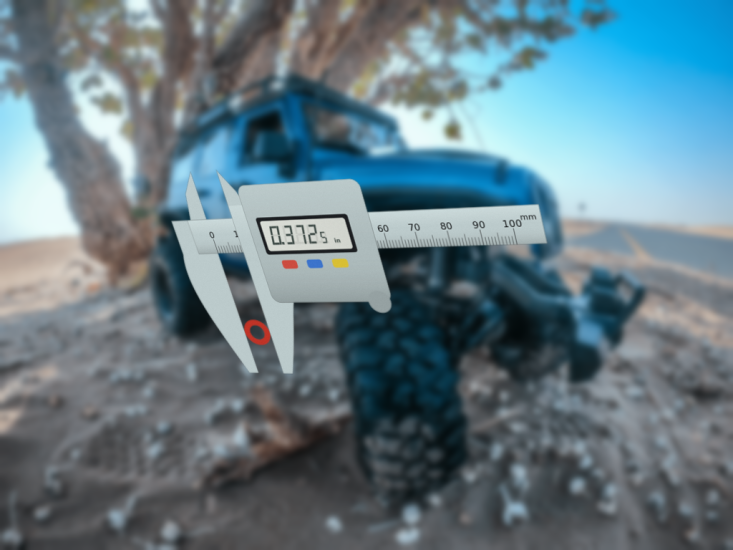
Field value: 0.3725 in
